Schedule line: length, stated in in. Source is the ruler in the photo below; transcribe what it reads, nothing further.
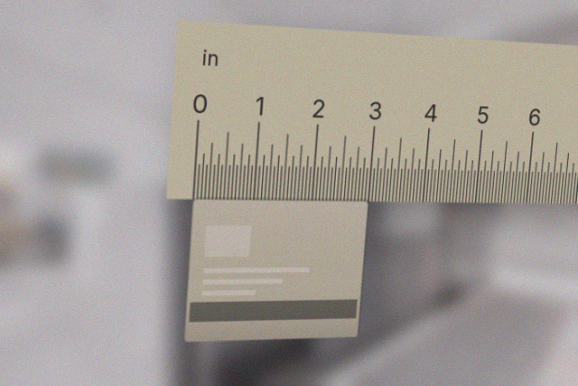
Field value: 3 in
